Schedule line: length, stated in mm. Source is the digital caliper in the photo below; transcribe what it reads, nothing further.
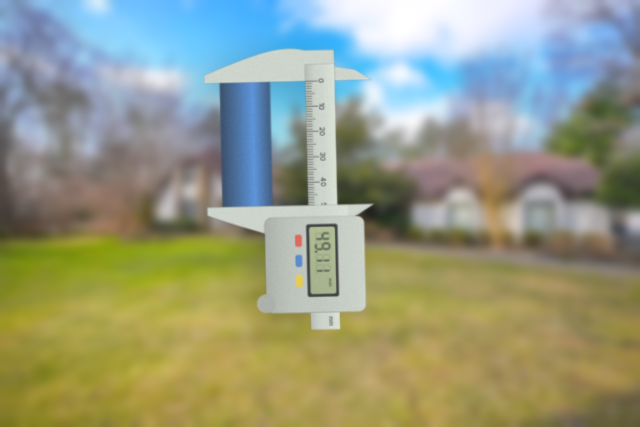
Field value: 49.11 mm
